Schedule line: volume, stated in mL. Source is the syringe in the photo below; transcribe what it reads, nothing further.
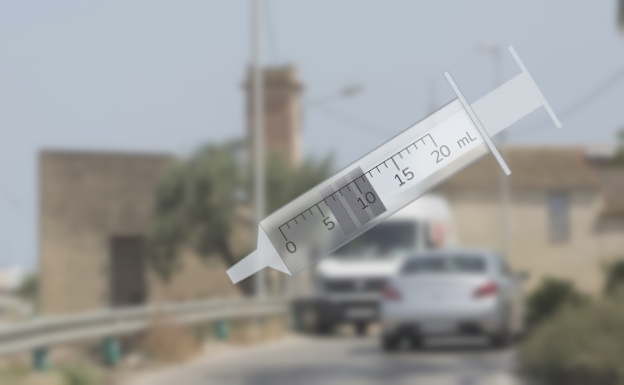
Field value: 6 mL
